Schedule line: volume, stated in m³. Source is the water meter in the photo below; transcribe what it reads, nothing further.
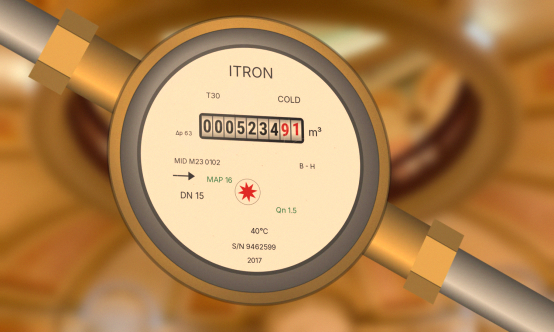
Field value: 5234.91 m³
